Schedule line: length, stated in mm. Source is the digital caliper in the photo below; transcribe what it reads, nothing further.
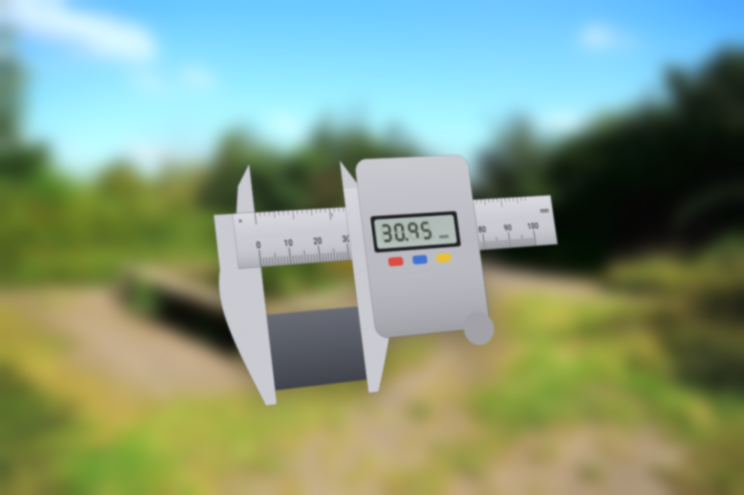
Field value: 30.95 mm
